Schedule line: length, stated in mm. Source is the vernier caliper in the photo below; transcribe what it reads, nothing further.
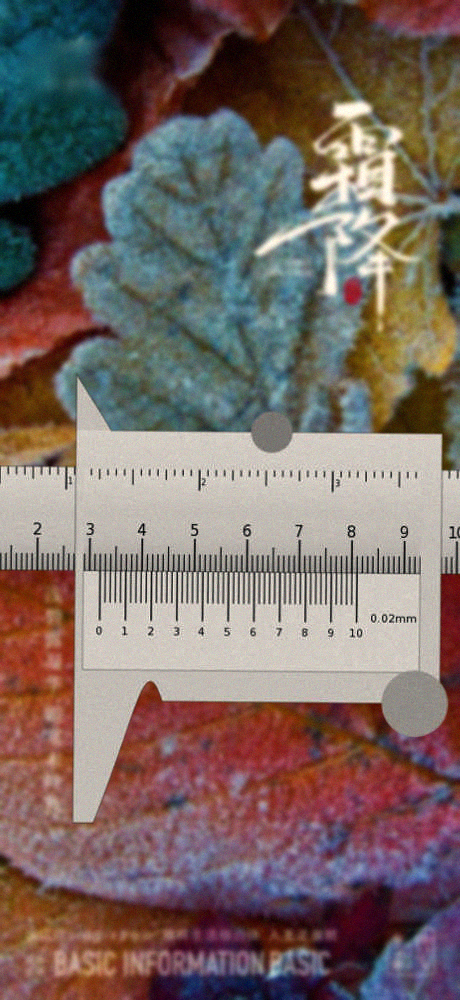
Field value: 32.0 mm
